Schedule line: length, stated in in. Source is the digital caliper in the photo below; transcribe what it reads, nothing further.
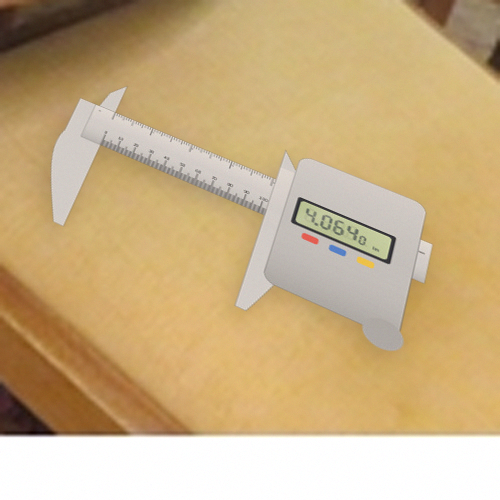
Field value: 4.0640 in
